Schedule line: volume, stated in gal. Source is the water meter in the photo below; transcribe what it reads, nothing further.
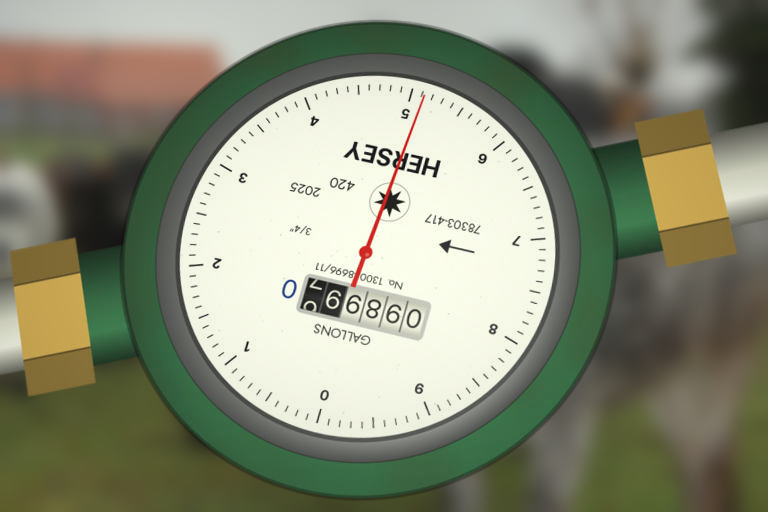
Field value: 989965.1 gal
